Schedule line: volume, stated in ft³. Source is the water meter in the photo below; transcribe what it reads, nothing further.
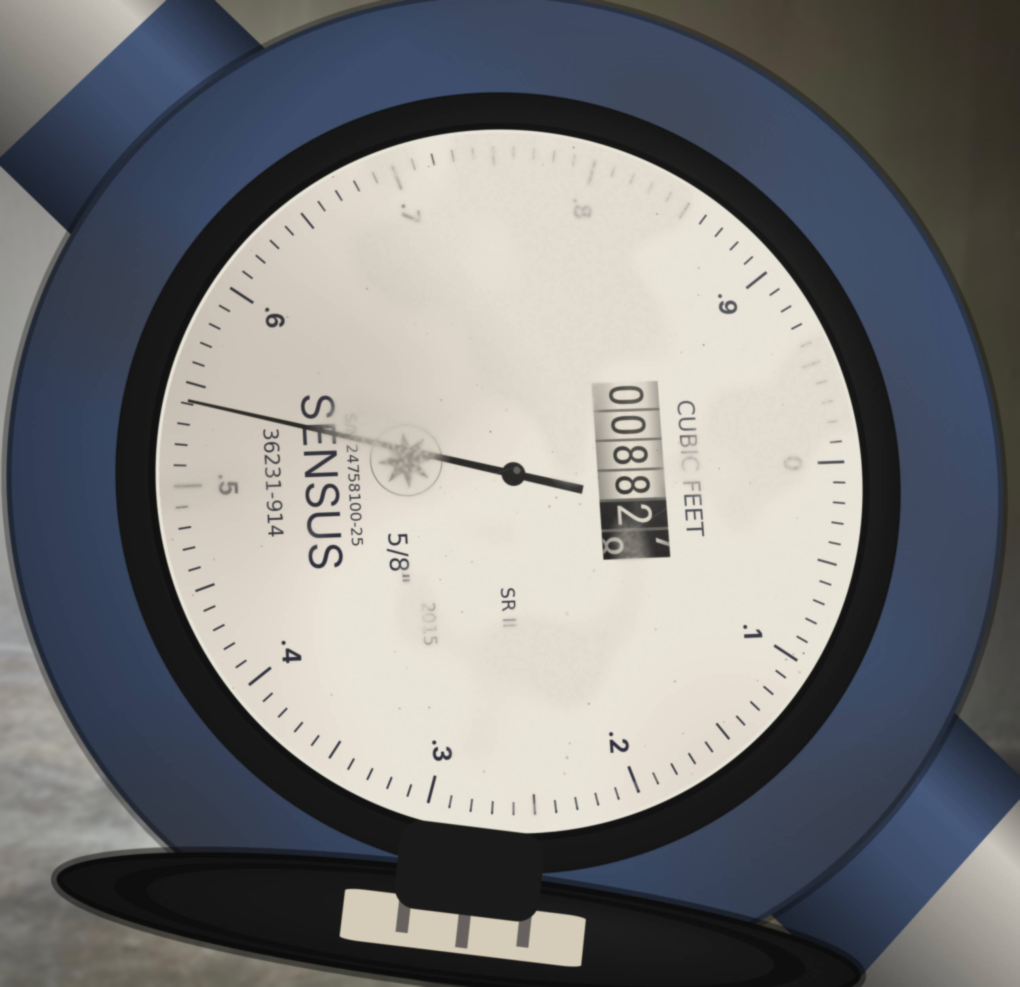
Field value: 8827.54 ft³
